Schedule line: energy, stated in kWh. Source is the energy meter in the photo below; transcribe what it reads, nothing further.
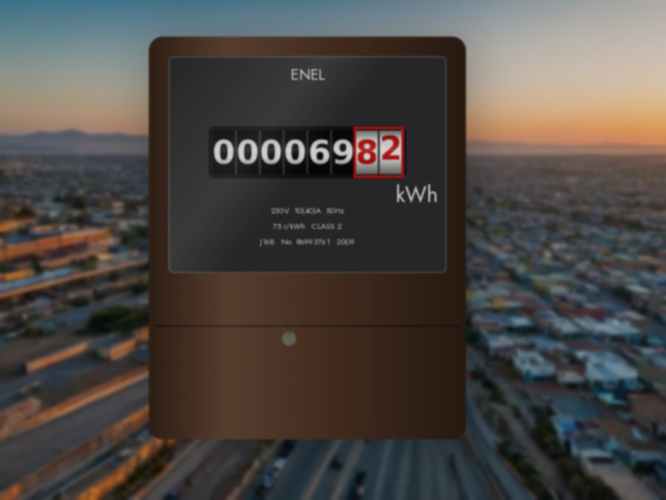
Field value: 69.82 kWh
